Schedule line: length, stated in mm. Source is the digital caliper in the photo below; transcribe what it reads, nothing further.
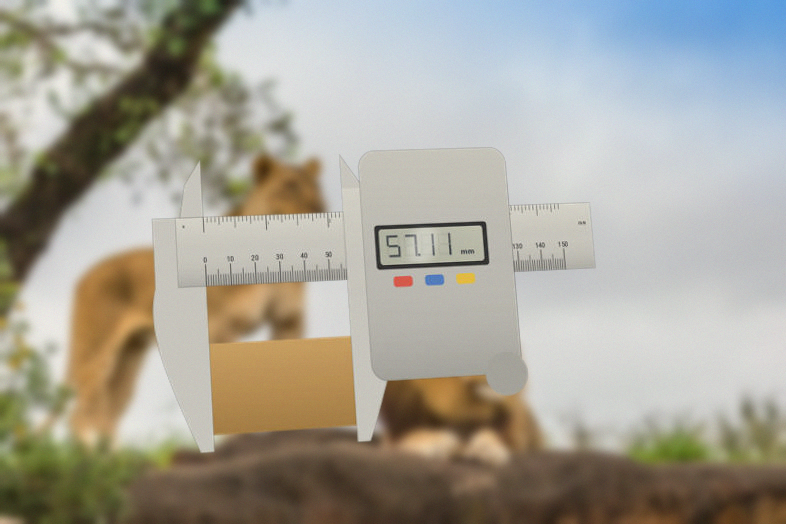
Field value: 57.11 mm
